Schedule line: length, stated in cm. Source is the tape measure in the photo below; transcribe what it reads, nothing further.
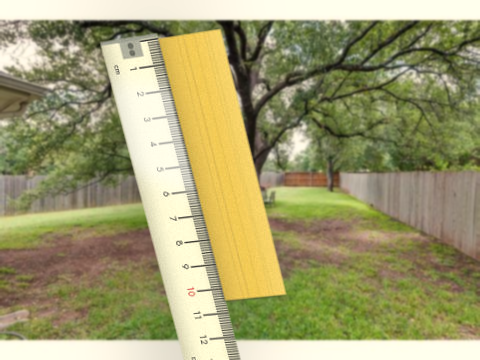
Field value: 10.5 cm
